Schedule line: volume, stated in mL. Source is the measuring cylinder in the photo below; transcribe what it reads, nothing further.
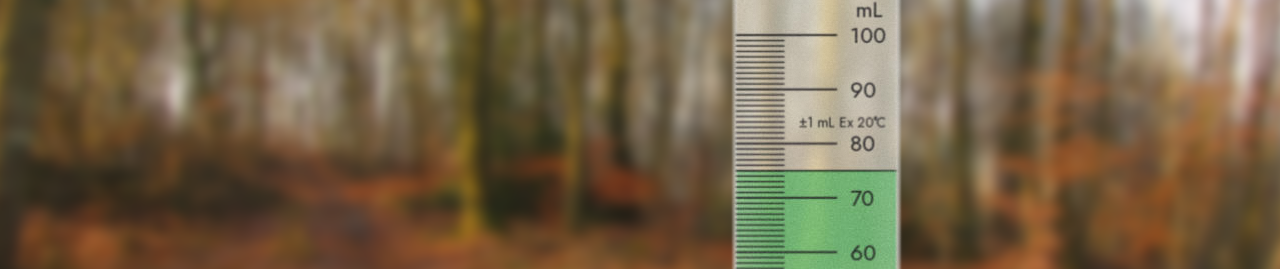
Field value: 75 mL
